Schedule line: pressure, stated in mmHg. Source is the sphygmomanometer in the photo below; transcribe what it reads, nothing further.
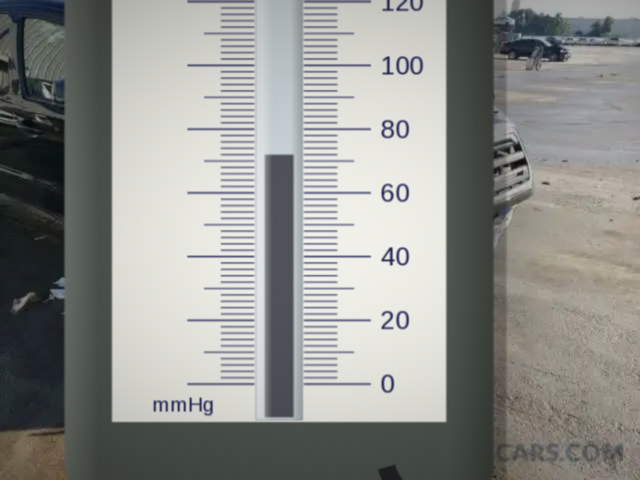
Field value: 72 mmHg
